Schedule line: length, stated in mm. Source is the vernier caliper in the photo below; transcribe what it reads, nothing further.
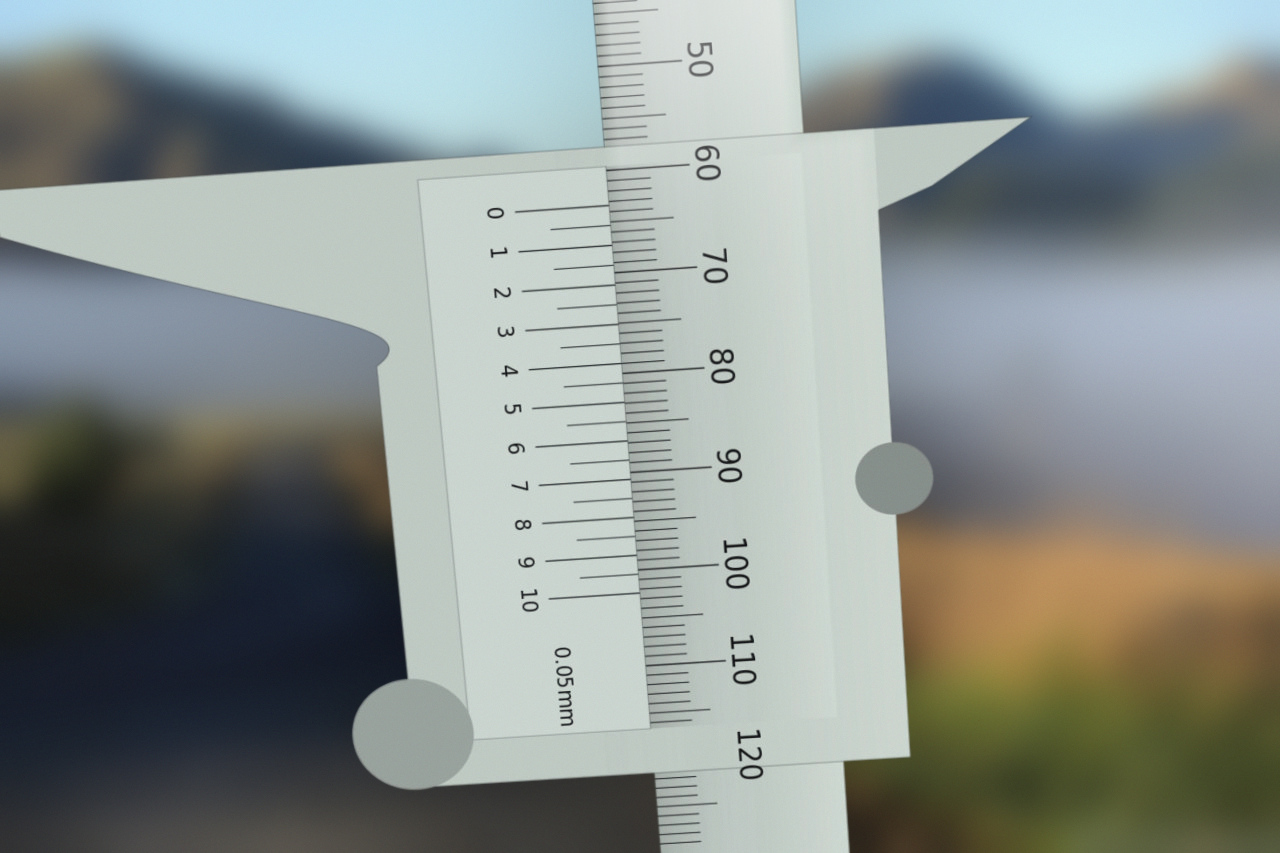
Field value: 63.4 mm
